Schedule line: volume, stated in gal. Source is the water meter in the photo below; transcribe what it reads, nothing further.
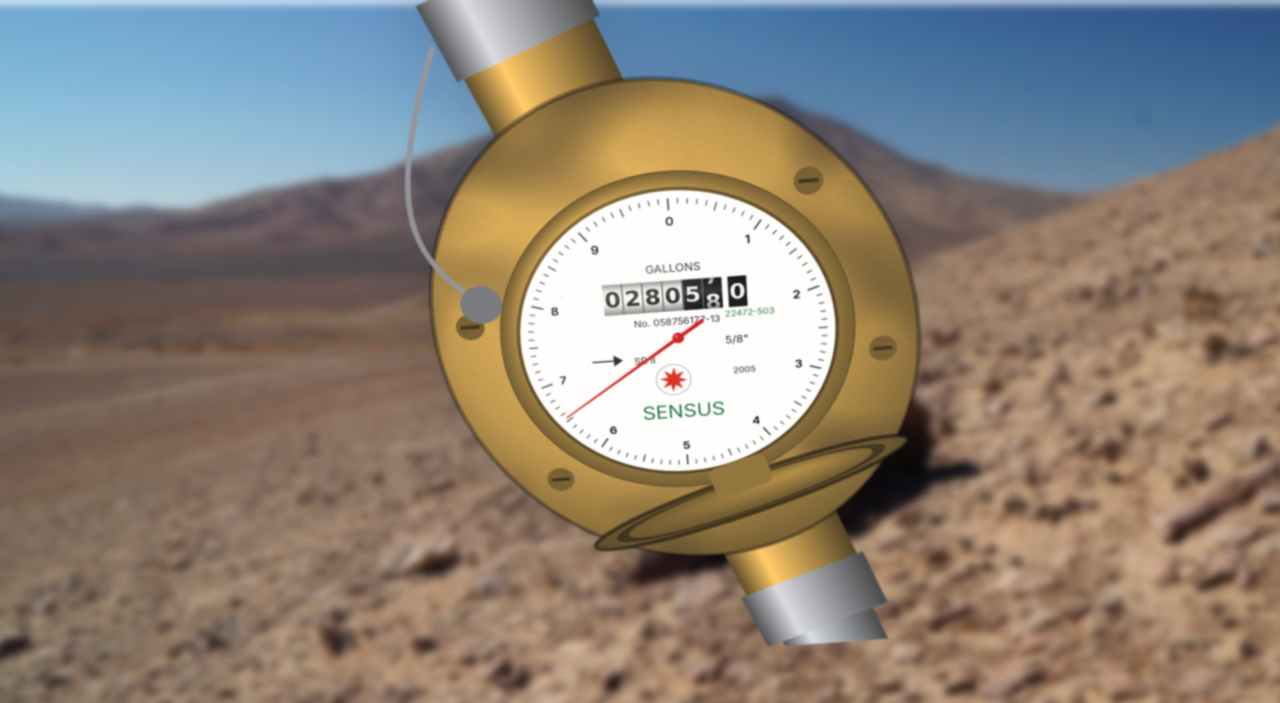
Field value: 280576.5 gal
